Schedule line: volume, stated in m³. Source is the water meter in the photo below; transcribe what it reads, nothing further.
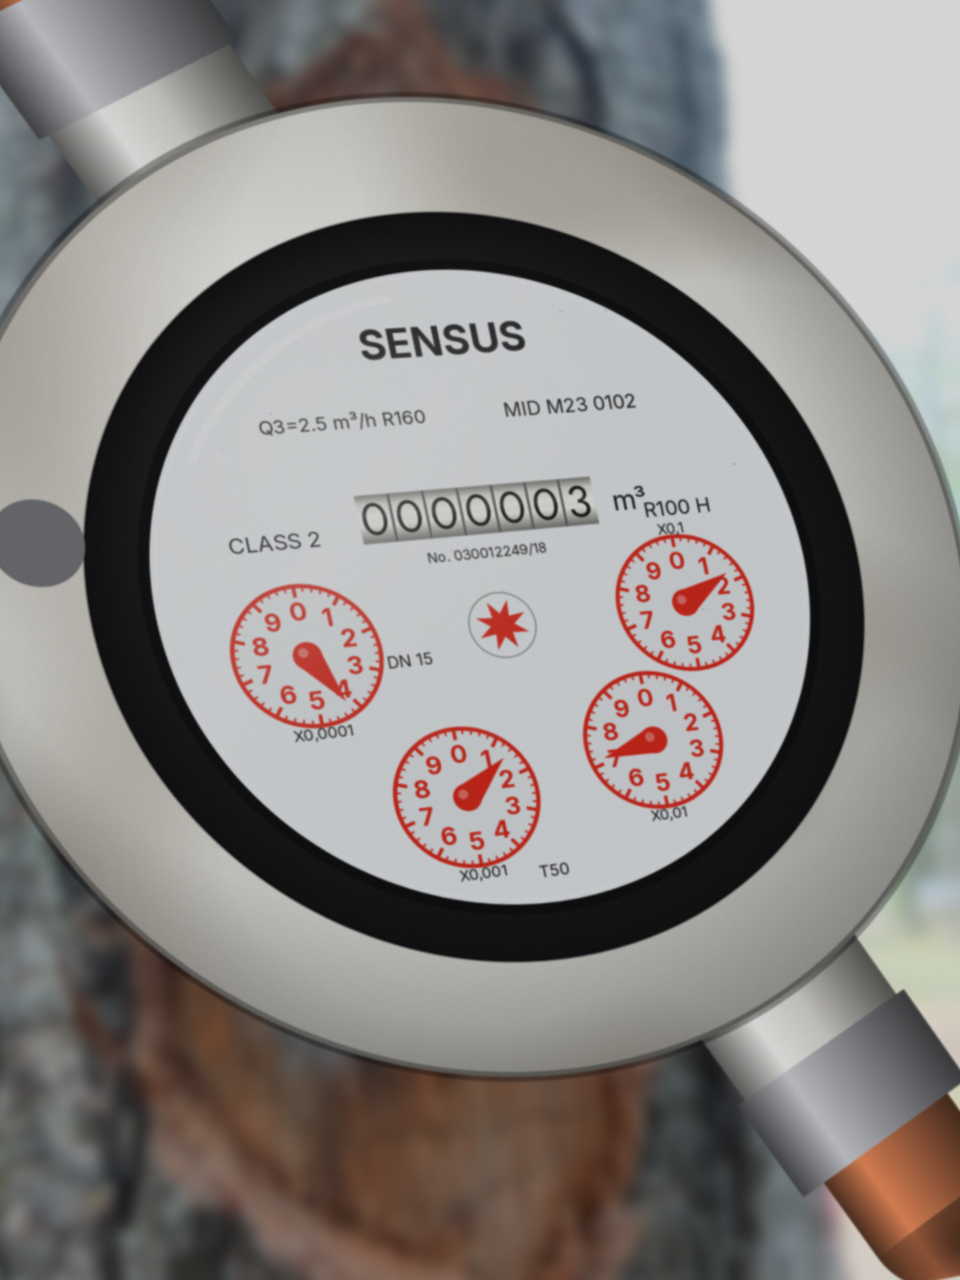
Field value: 3.1714 m³
